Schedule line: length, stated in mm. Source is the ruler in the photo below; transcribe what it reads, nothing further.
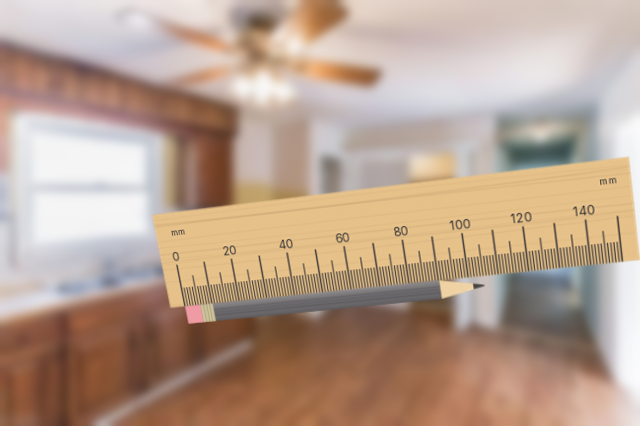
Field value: 105 mm
